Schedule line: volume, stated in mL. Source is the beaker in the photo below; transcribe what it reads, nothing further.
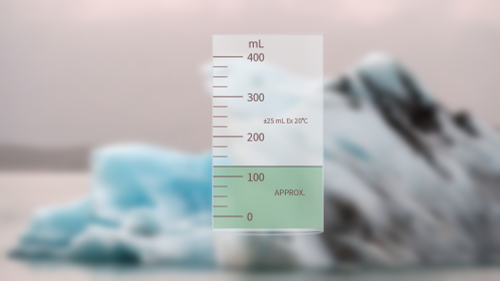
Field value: 125 mL
